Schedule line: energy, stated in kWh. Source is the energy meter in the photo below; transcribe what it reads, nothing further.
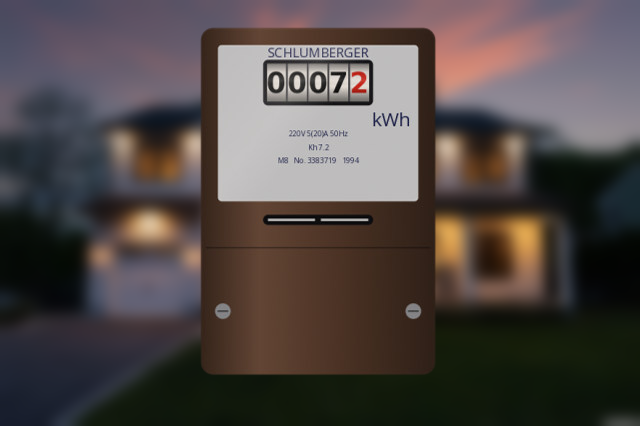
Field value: 7.2 kWh
